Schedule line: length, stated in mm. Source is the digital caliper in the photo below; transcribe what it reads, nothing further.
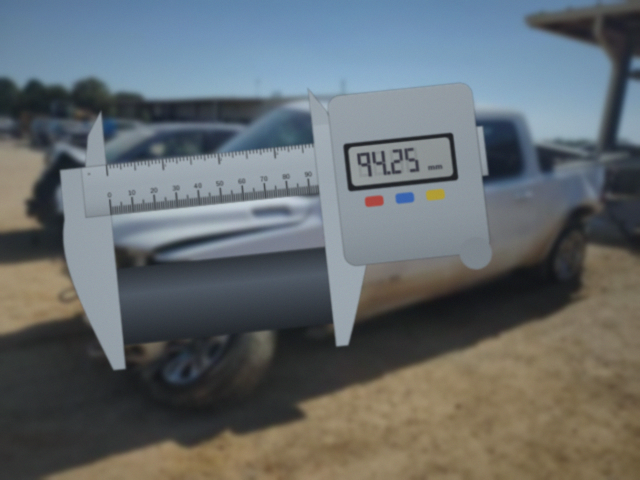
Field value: 94.25 mm
